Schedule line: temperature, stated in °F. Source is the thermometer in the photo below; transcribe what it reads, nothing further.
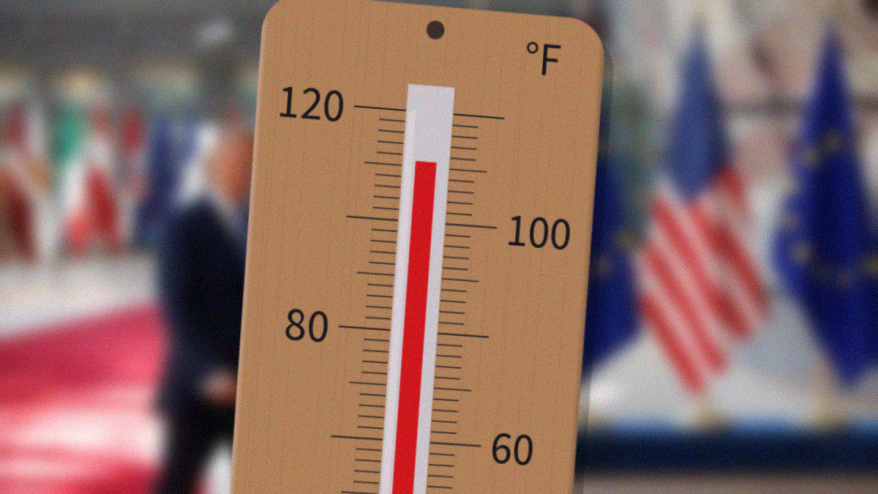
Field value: 111 °F
